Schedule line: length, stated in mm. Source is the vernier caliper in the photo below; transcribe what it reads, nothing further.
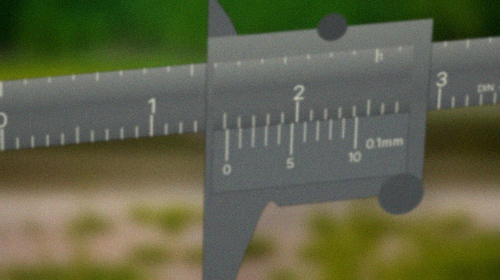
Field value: 15.2 mm
